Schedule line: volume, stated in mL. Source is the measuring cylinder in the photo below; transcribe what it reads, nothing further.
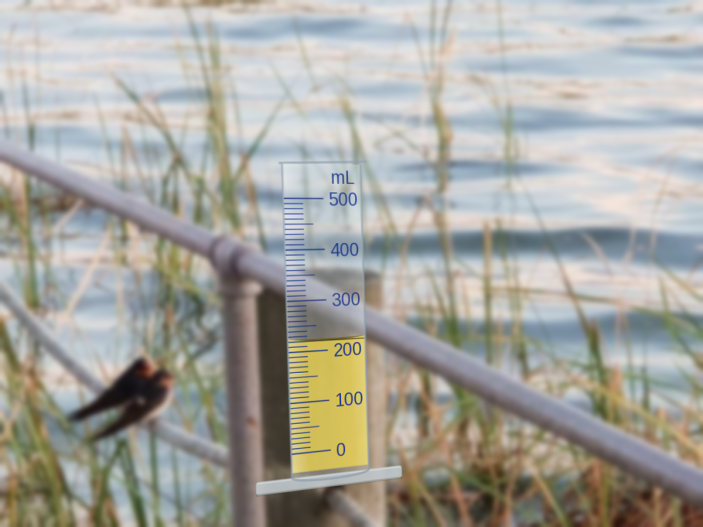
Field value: 220 mL
